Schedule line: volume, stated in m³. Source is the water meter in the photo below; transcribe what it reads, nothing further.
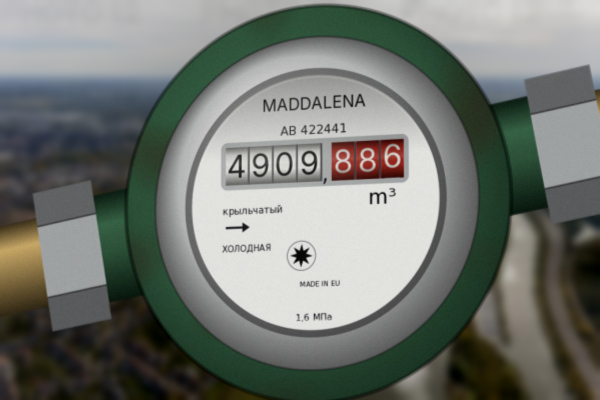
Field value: 4909.886 m³
